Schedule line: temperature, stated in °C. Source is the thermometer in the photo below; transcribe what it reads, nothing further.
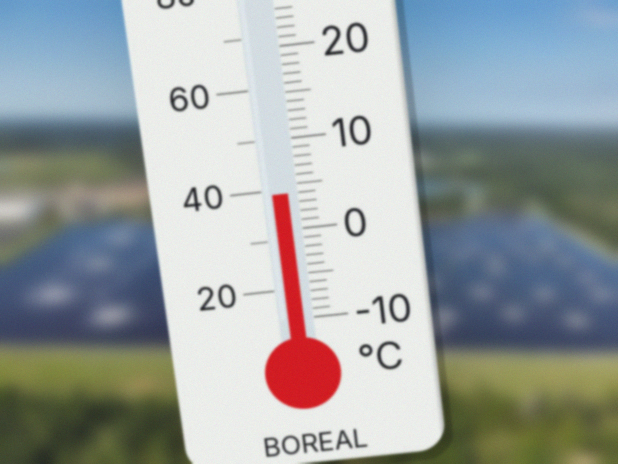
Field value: 4 °C
